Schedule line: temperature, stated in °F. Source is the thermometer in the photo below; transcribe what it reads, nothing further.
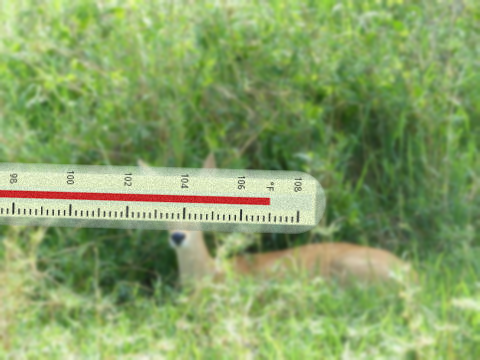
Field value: 107 °F
